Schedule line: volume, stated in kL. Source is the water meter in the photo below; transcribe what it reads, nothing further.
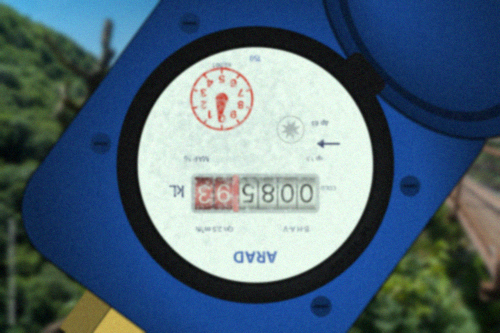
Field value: 85.930 kL
